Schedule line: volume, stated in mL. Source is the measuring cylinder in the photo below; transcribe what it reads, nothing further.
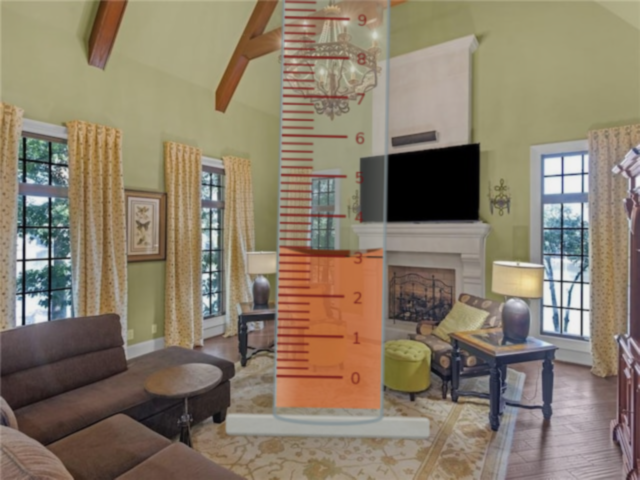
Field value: 3 mL
